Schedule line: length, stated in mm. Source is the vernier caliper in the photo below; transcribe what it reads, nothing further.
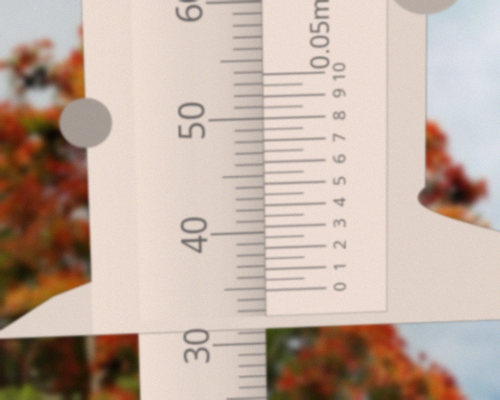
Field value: 34.8 mm
